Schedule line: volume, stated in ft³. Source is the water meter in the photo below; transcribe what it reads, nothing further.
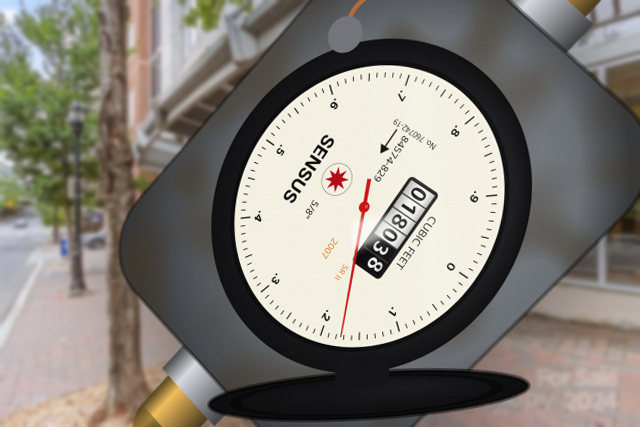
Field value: 18038.17 ft³
